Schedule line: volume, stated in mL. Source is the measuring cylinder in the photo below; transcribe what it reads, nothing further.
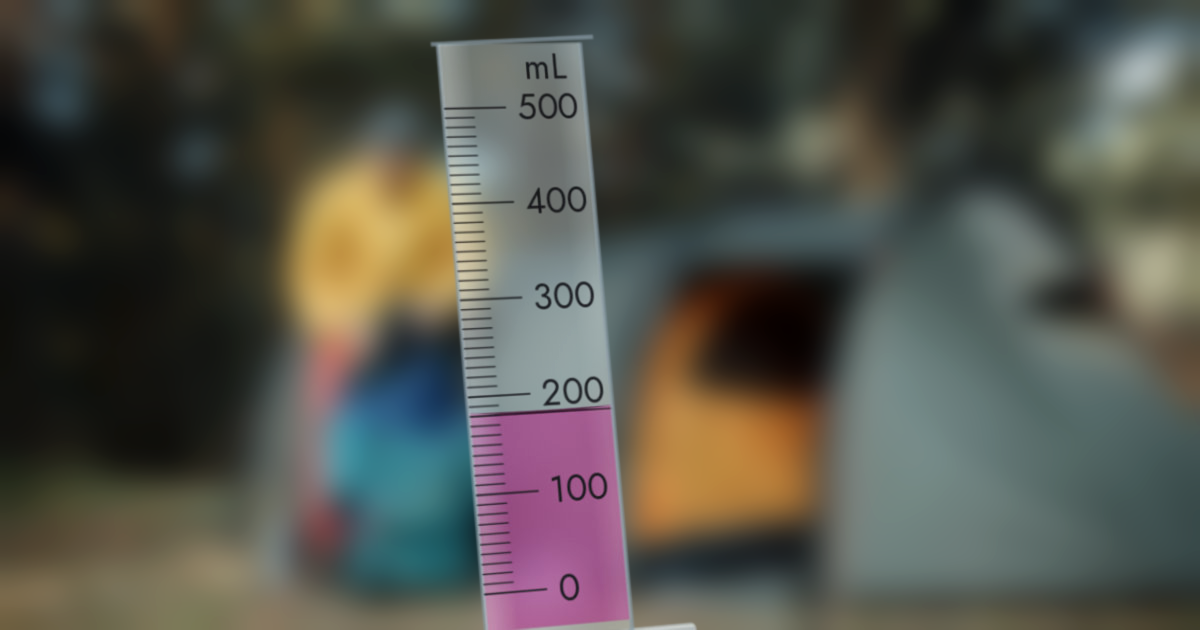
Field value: 180 mL
